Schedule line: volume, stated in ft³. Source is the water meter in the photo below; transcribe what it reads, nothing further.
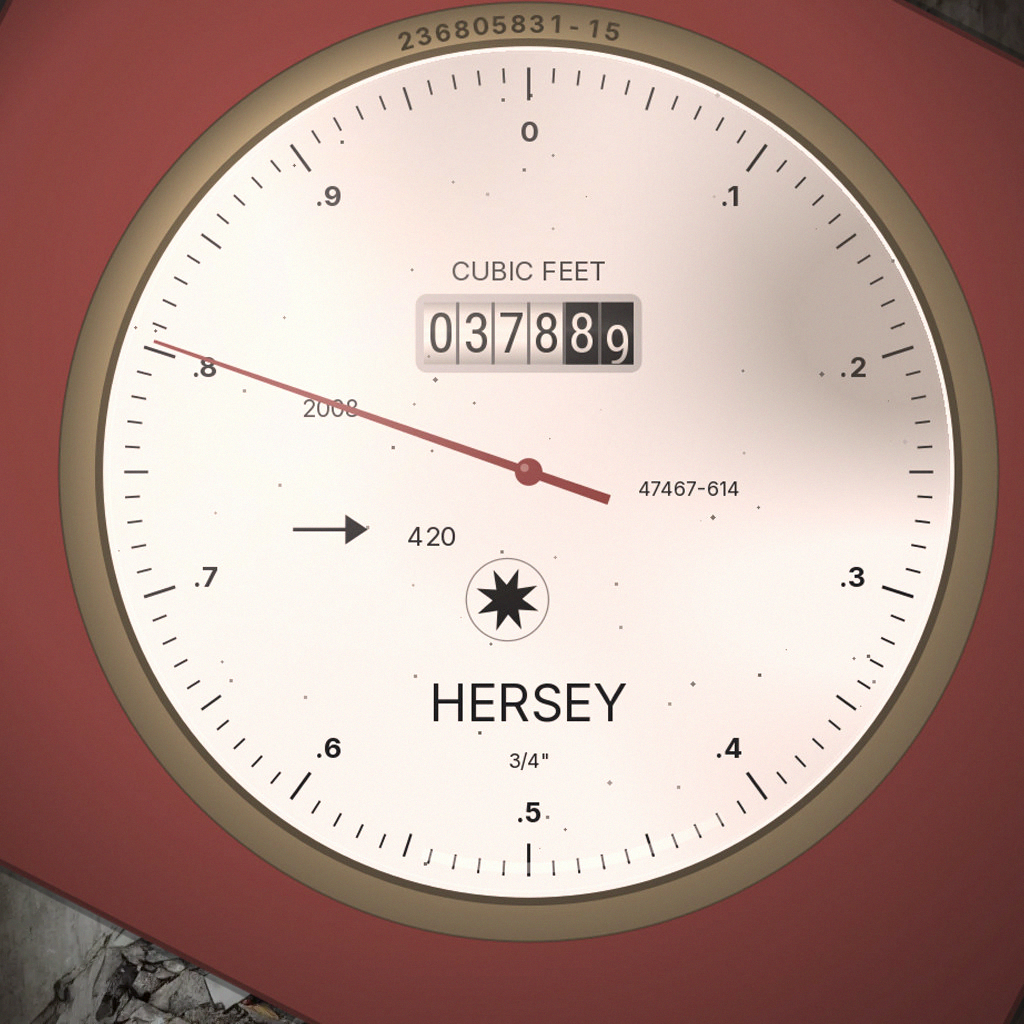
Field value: 37888.80 ft³
